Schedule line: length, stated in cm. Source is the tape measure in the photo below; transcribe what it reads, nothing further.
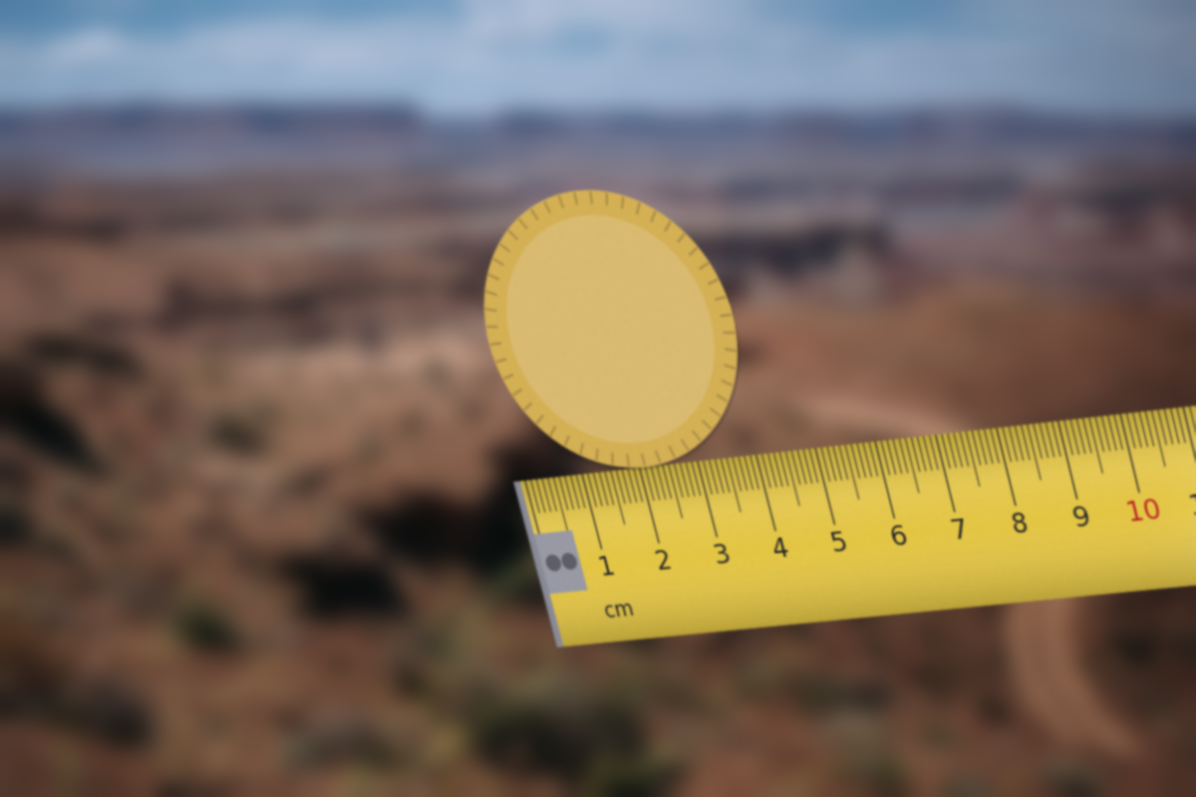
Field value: 4.2 cm
